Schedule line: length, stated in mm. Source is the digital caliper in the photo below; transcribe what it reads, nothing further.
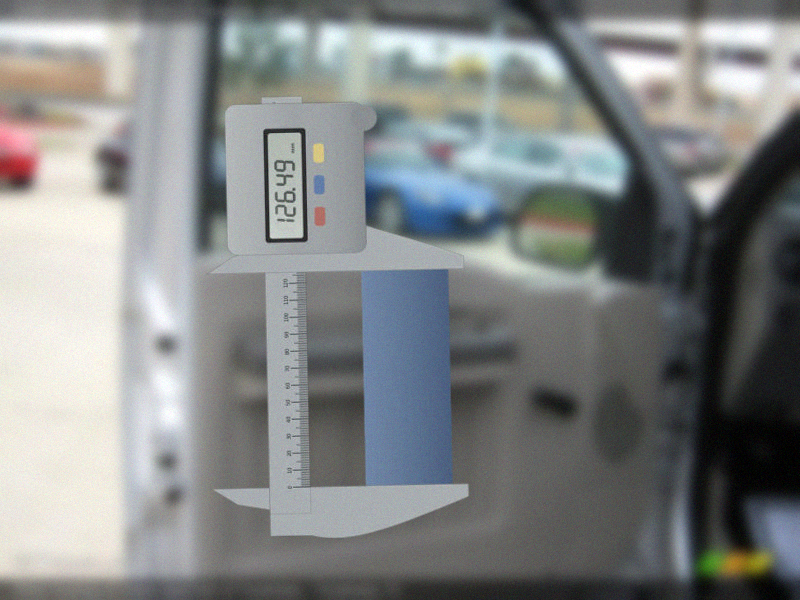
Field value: 126.49 mm
